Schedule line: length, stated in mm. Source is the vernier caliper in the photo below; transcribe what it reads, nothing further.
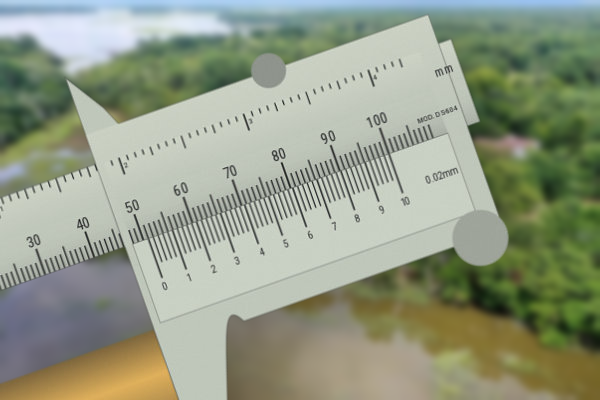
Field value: 51.0 mm
